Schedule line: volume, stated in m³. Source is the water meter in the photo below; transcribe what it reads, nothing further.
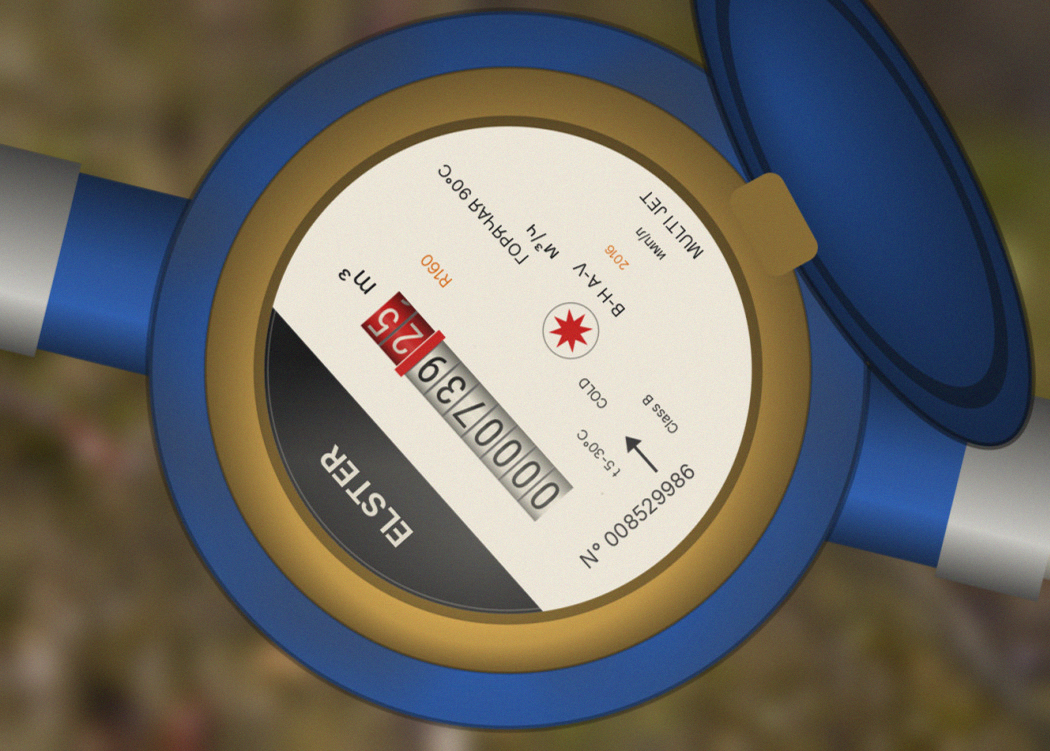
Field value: 739.25 m³
